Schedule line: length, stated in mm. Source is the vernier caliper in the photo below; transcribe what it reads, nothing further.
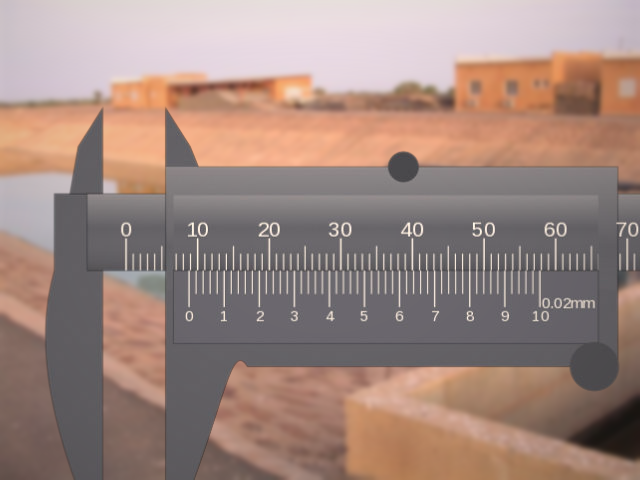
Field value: 8.8 mm
